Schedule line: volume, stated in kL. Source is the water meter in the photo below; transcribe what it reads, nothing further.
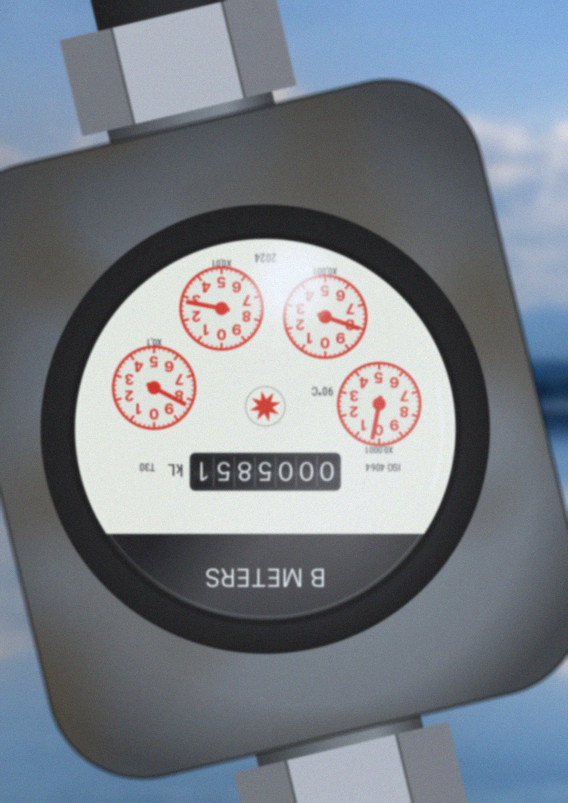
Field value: 5851.8280 kL
